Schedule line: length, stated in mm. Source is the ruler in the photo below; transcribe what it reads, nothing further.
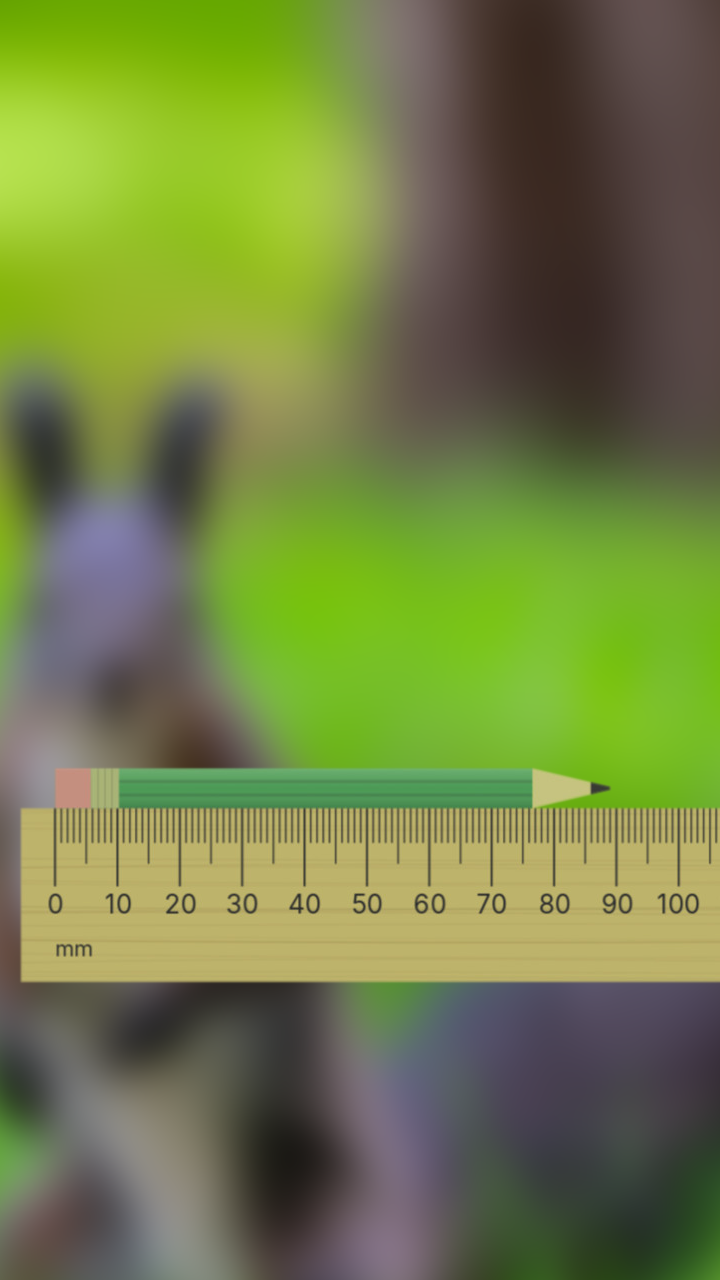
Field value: 89 mm
